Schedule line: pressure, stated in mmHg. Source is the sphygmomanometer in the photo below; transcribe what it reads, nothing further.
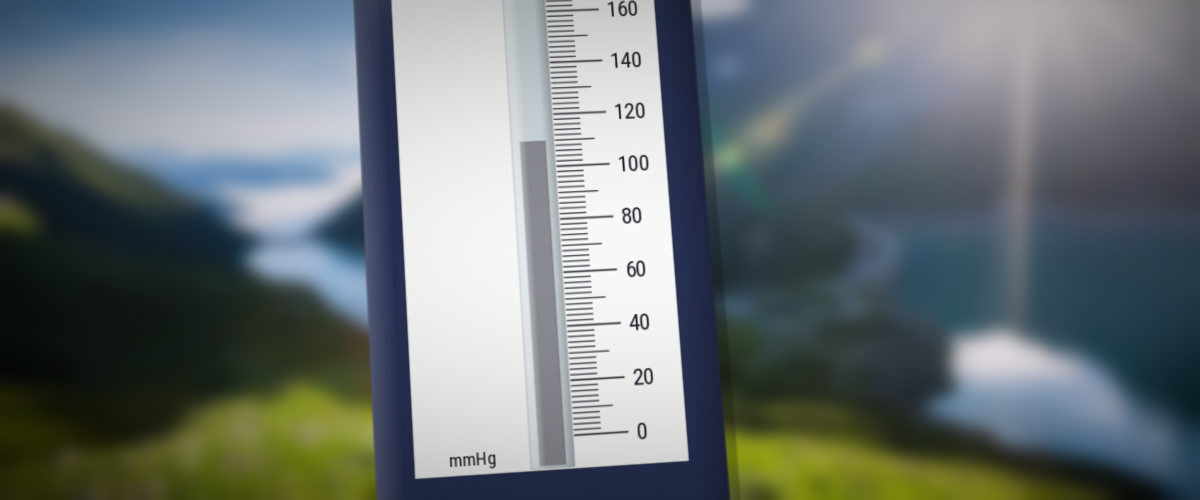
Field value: 110 mmHg
